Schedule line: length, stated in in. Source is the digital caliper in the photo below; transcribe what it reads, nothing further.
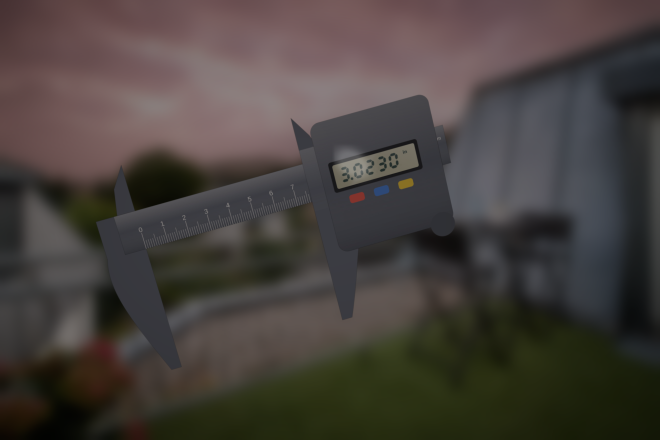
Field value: 3.0230 in
